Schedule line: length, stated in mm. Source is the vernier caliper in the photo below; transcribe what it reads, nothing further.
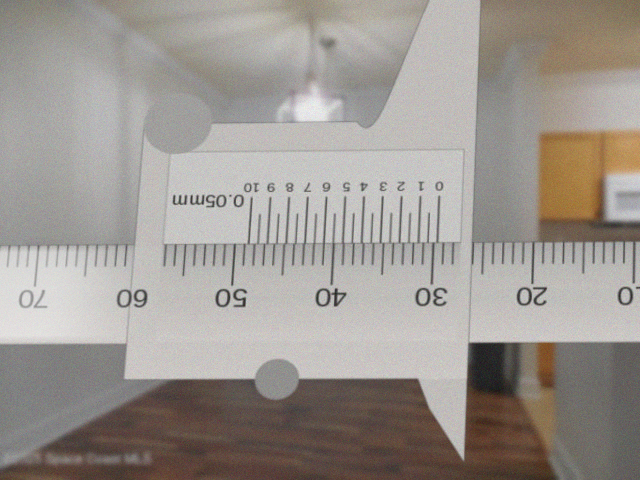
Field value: 29.6 mm
